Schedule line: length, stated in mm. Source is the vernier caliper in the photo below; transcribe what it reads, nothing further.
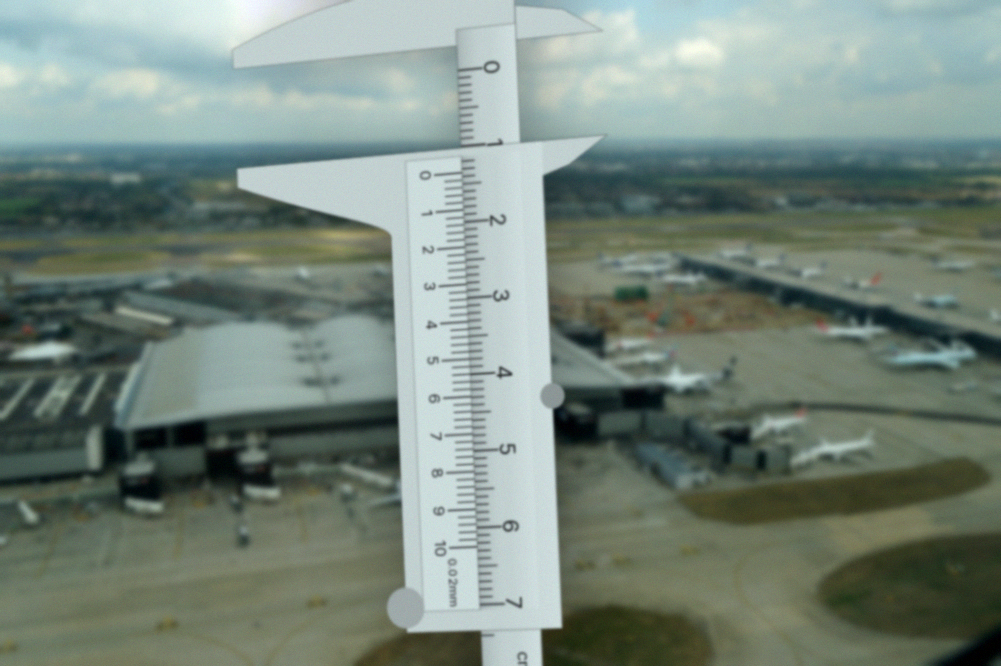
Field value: 13.5 mm
